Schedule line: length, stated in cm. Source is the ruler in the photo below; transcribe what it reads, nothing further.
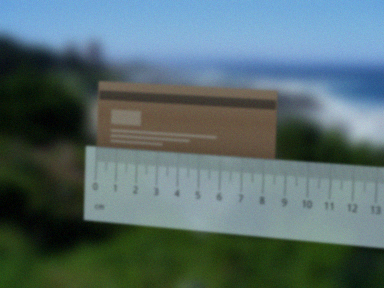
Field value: 8.5 cm
